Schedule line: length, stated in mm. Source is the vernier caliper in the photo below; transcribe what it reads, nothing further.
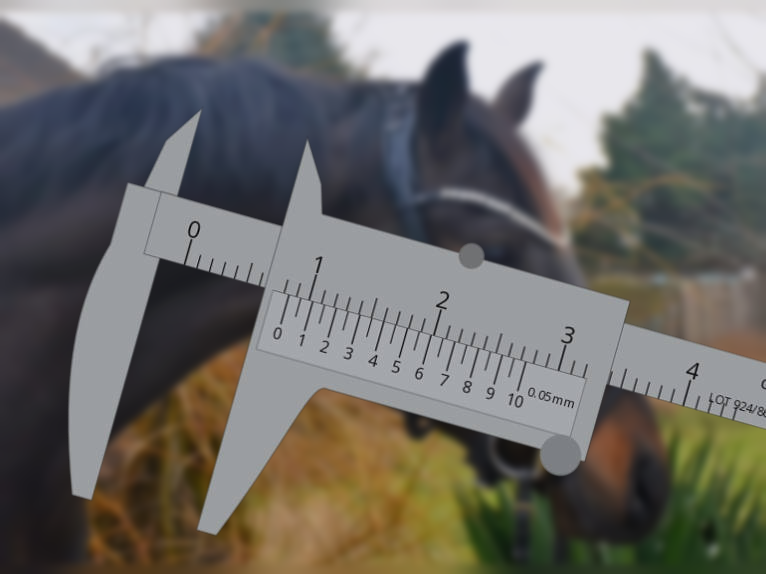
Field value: 8.4 mm
